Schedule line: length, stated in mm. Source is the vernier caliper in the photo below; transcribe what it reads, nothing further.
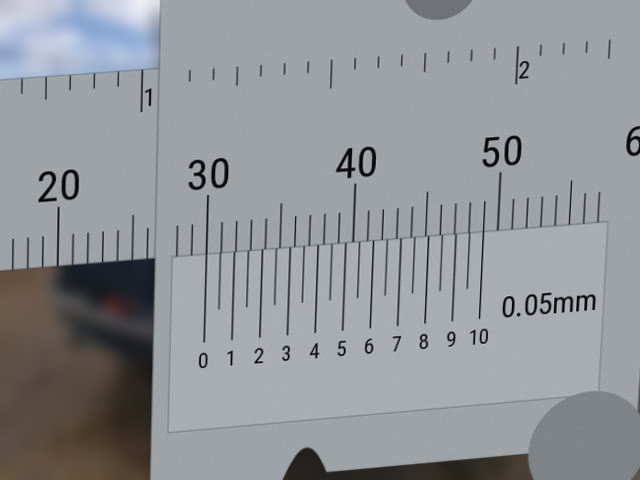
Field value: 30.0 mm
